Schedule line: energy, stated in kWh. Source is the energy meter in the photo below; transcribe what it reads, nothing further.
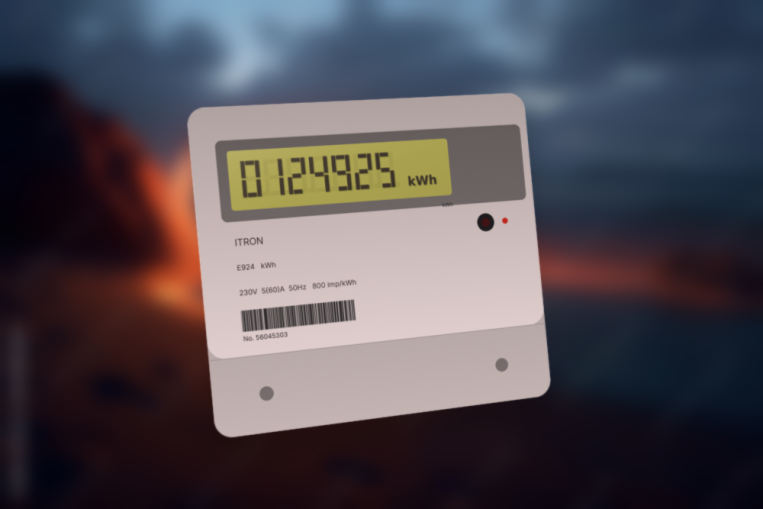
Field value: 124925 kWh
